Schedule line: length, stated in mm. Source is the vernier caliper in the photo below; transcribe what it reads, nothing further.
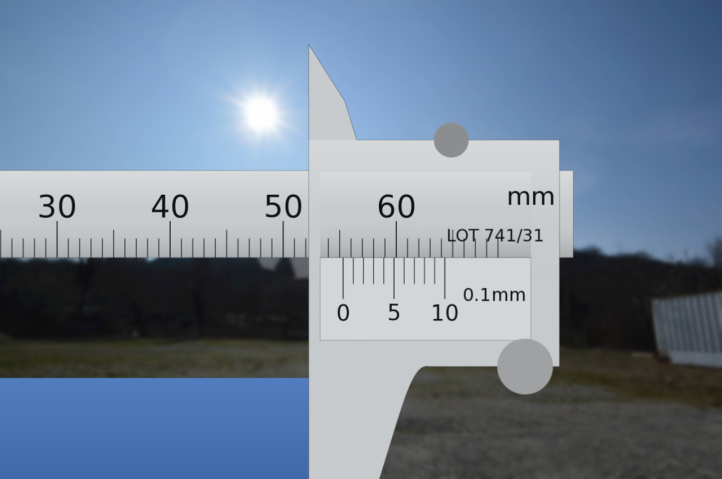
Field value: 55.3 mm
